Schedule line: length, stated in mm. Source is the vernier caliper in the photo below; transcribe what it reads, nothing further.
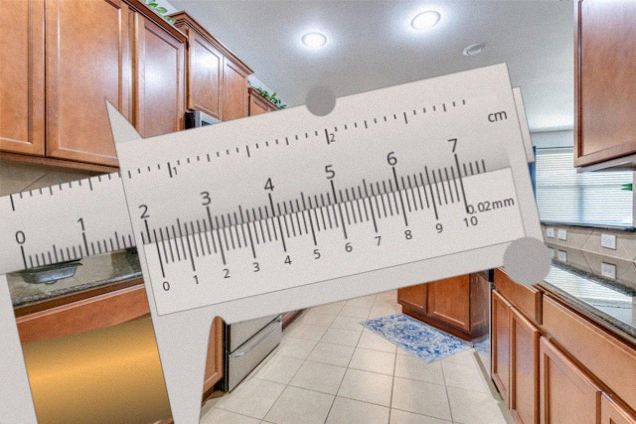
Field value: 21.0 mm
